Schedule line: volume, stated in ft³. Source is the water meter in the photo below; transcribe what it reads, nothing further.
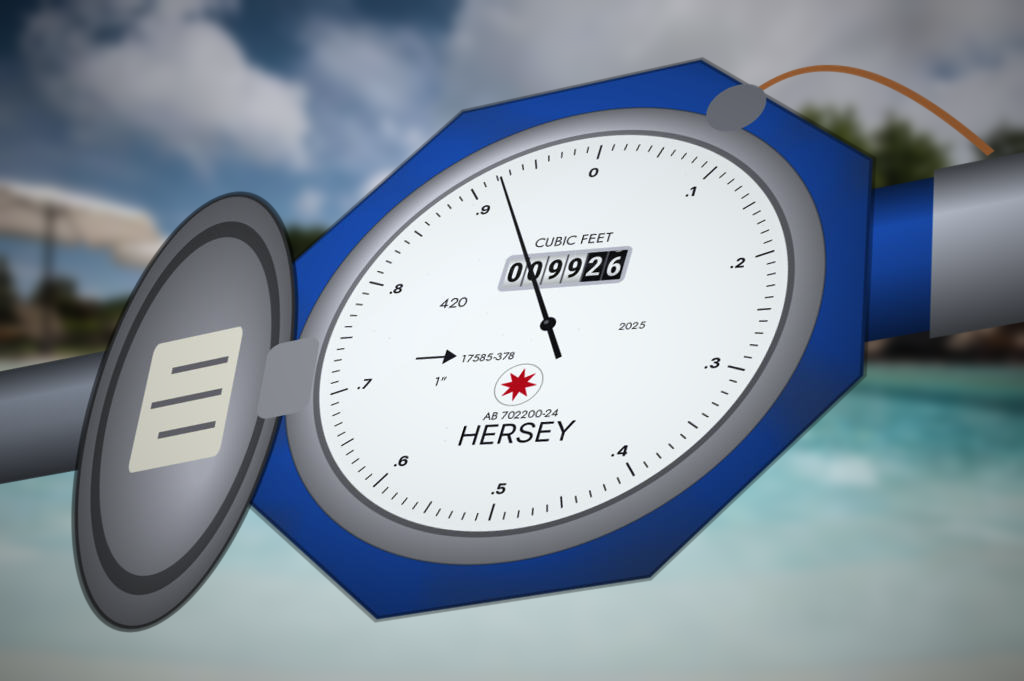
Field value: 9925.92 ft³
